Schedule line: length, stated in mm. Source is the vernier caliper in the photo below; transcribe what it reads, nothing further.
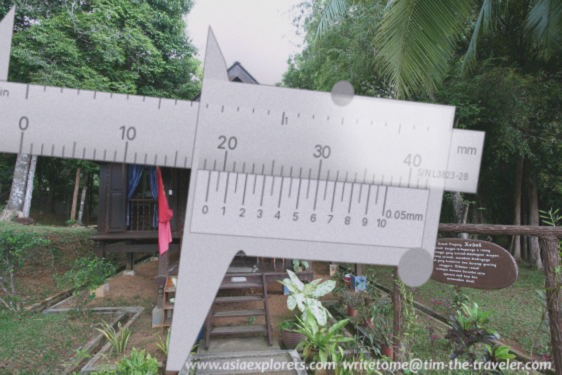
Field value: 18.6 mm
